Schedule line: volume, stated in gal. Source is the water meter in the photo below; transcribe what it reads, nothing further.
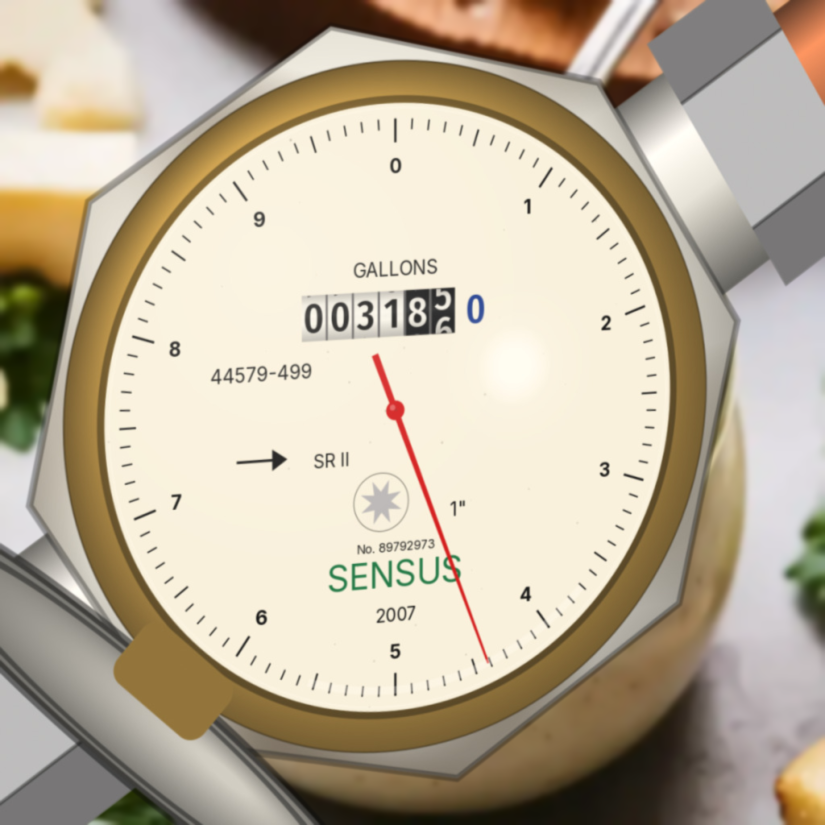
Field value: 31854.4 gal
